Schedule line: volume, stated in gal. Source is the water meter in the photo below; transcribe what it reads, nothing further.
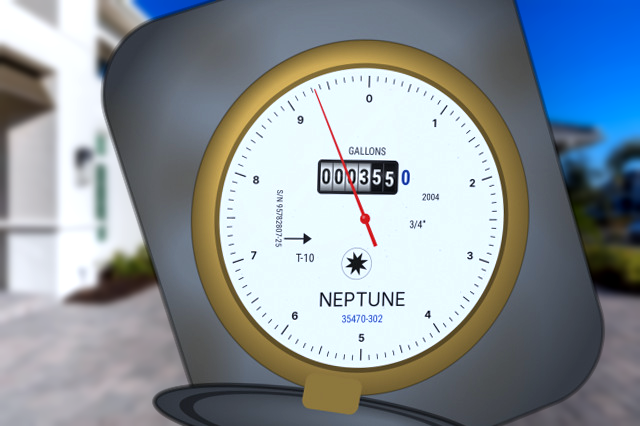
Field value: 3549.3 gal
